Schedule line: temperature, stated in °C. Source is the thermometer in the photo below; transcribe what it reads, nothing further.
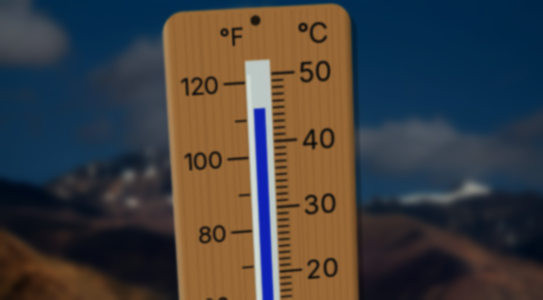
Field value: 45 °C
